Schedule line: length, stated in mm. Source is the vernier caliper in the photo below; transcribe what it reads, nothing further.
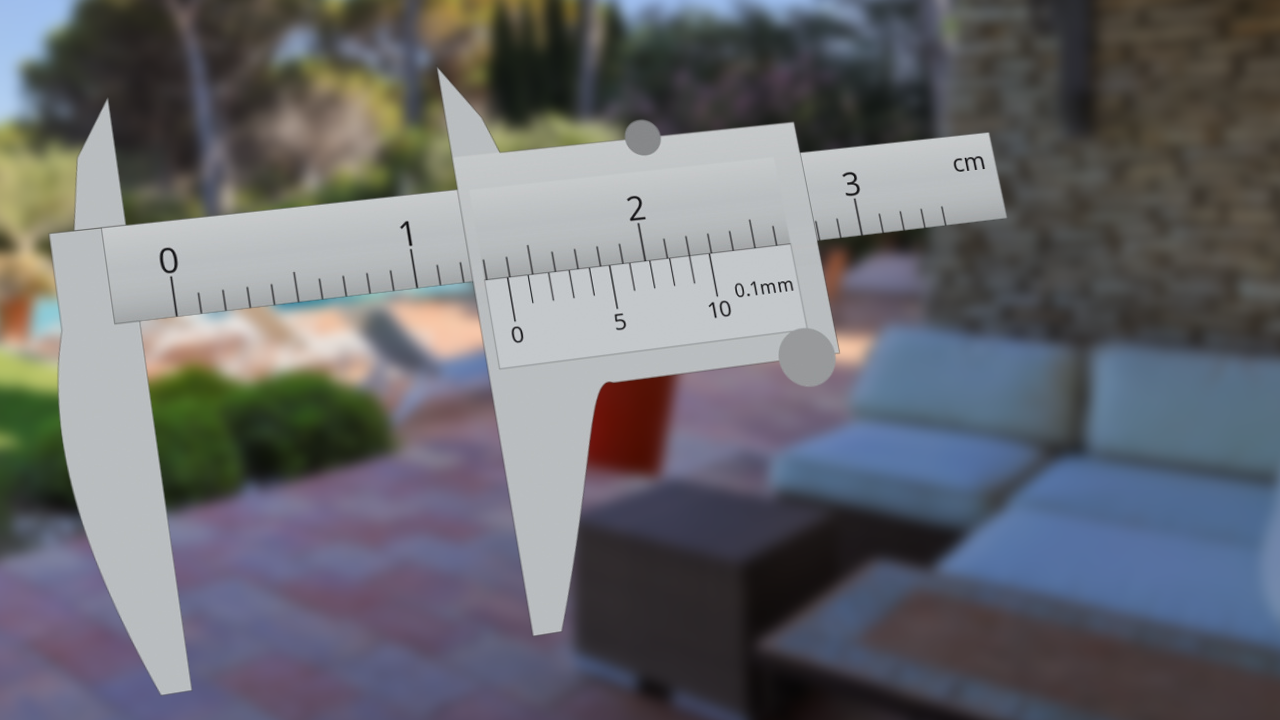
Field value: 13.9 mm
